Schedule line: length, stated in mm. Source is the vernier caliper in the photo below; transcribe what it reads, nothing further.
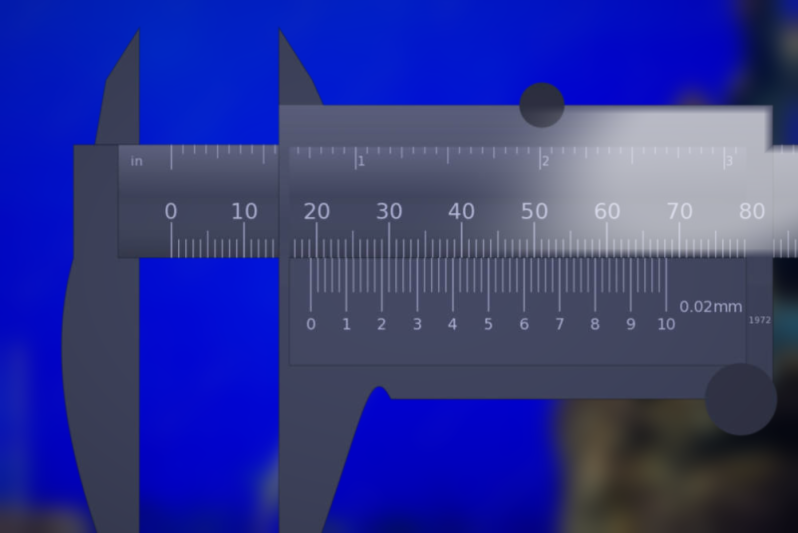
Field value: 19.2 mm
